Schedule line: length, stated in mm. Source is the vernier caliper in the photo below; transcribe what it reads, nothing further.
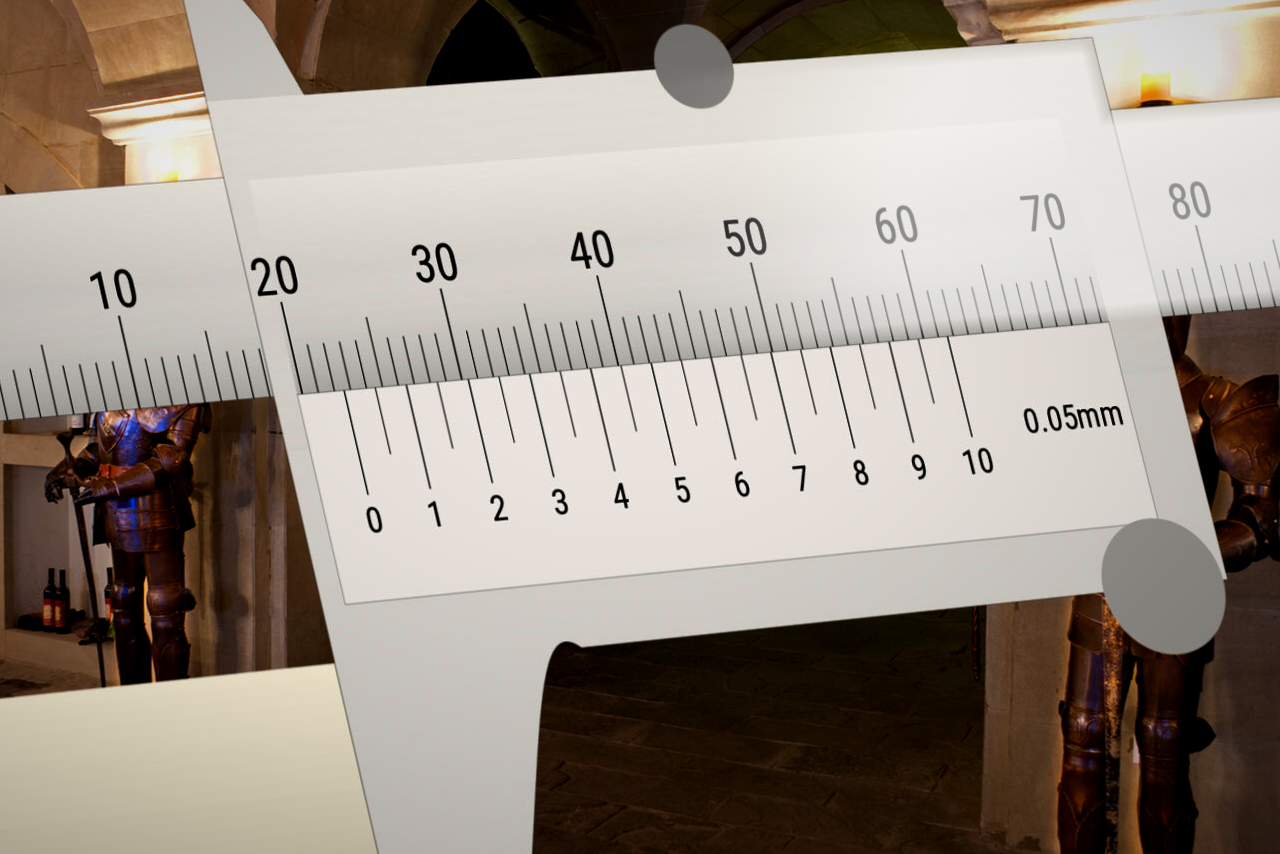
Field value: 22.6 mm
